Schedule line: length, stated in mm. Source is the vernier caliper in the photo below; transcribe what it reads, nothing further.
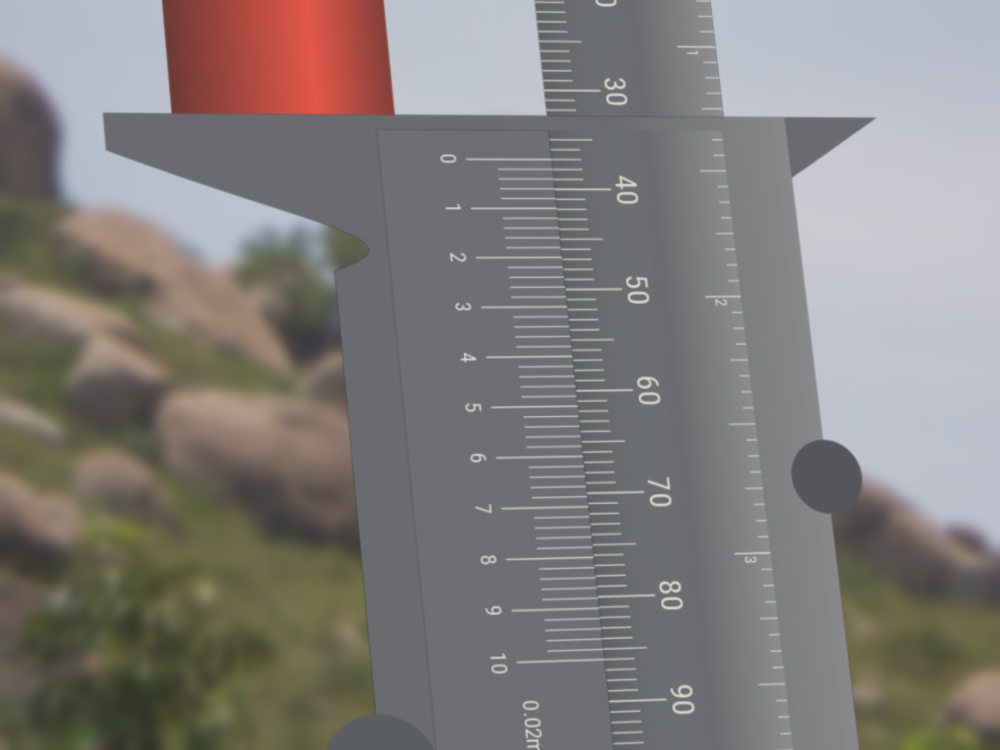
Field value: 37.0 mm
